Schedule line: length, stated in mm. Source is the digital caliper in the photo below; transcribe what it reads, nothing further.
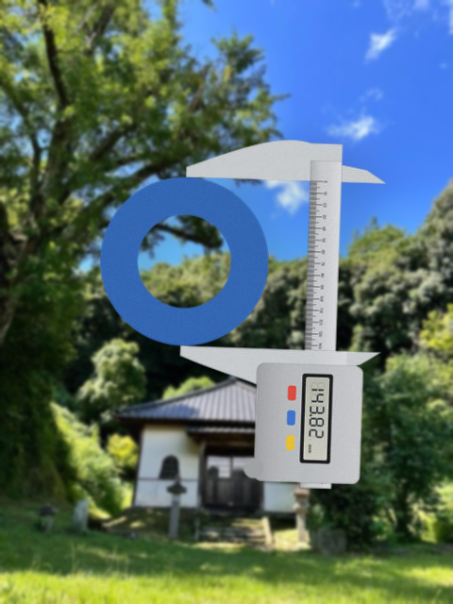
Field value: 143.82 mm
